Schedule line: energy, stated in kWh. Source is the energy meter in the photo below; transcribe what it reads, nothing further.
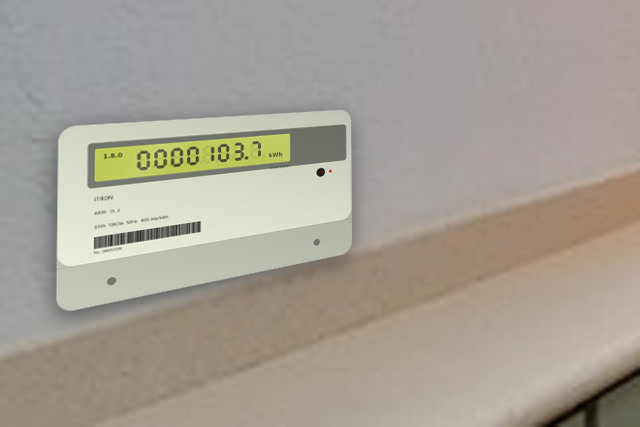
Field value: 103.7 kWh
